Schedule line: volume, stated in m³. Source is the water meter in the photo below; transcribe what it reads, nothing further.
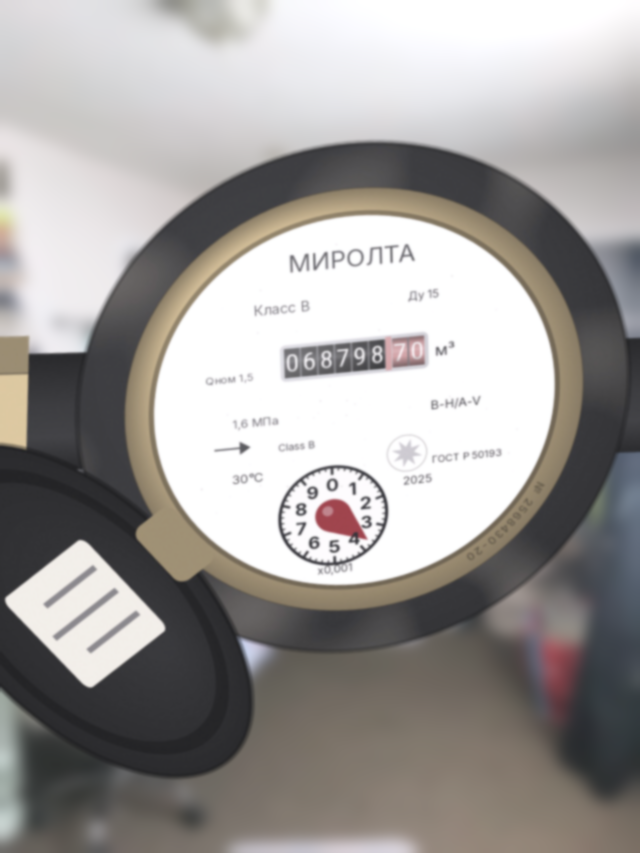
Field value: 68798.703 m³
